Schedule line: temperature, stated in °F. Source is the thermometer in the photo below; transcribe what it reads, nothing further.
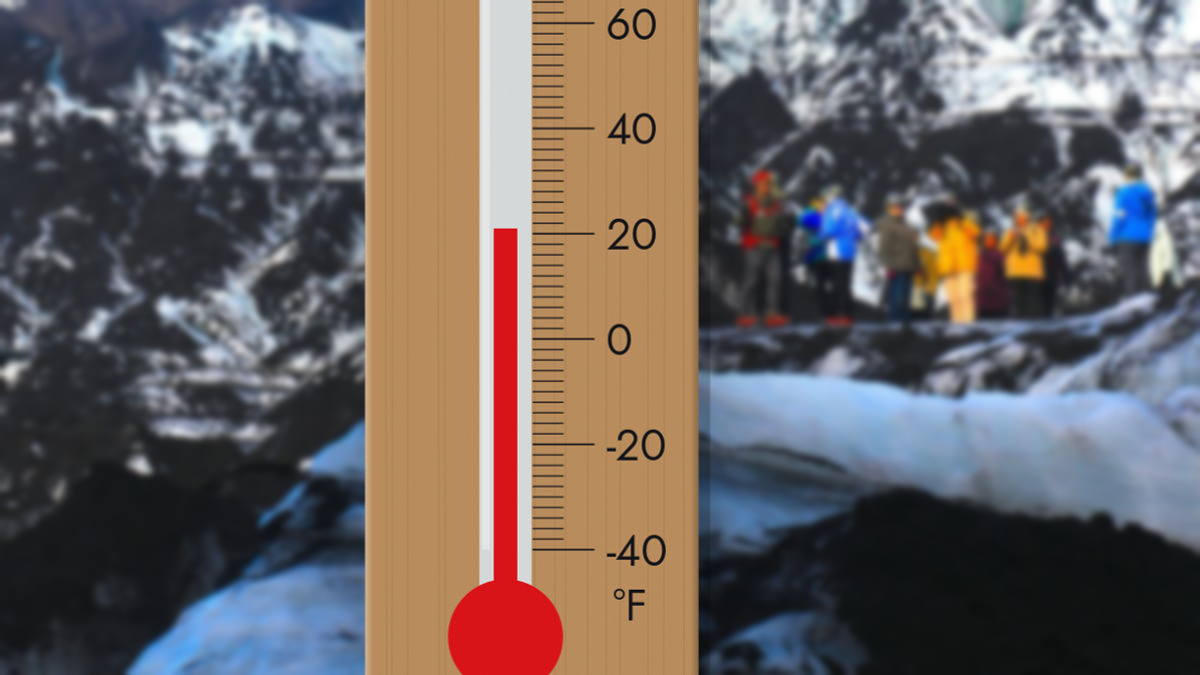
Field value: 21 °F
